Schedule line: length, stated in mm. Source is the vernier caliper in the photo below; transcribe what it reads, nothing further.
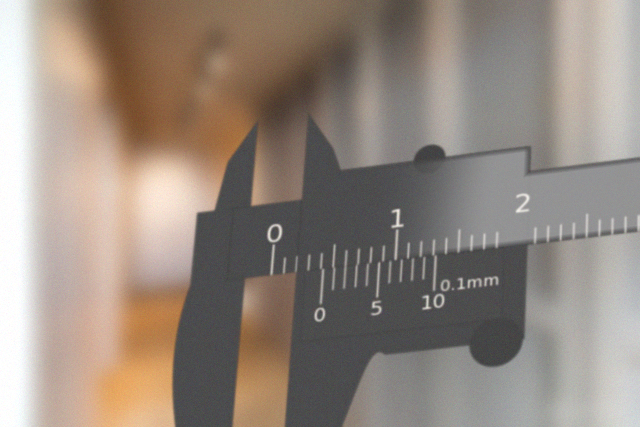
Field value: 4.2 mm
